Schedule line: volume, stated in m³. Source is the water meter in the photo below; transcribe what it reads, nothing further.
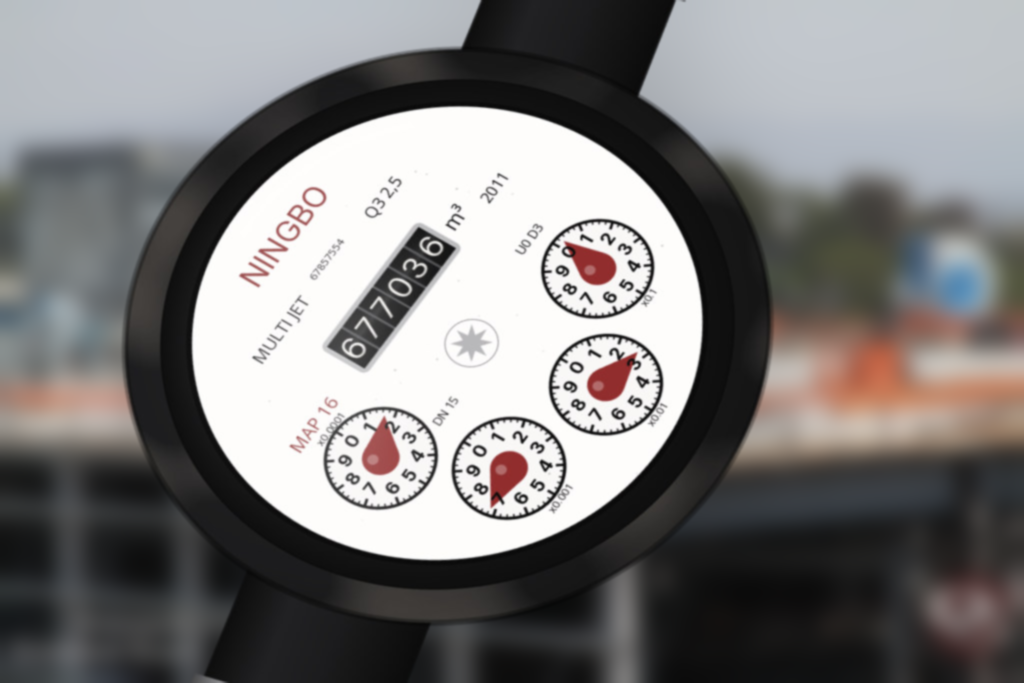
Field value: 677036.0271 m³
